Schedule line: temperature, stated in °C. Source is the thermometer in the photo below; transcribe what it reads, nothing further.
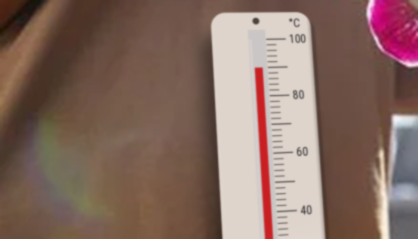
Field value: 90 °C
